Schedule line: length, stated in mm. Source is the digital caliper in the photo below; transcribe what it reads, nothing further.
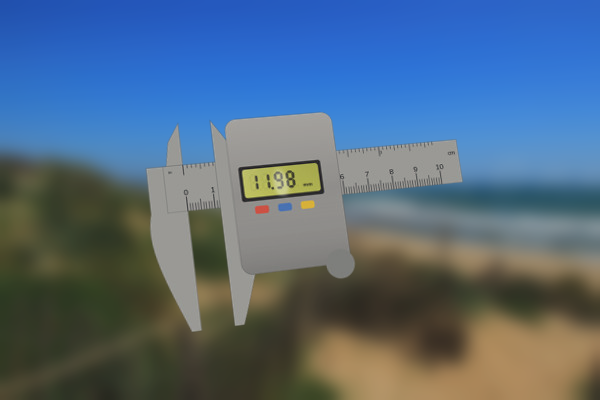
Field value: 11.98 mm
